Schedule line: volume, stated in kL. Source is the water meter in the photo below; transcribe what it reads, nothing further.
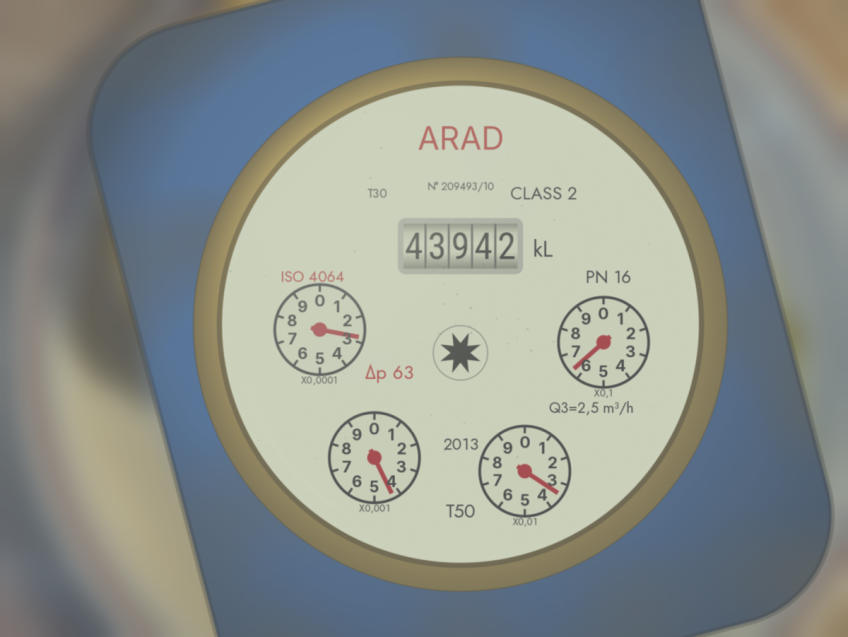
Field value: 43942.6342 kL
